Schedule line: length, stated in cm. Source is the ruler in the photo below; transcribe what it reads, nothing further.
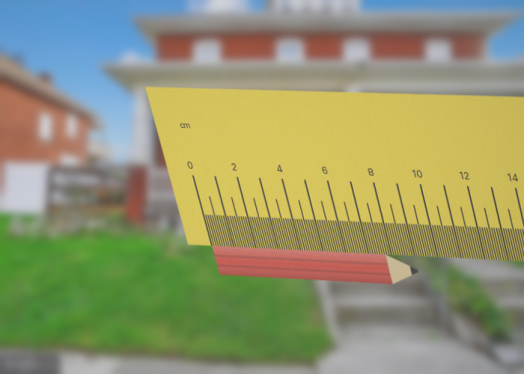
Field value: 9 cm
